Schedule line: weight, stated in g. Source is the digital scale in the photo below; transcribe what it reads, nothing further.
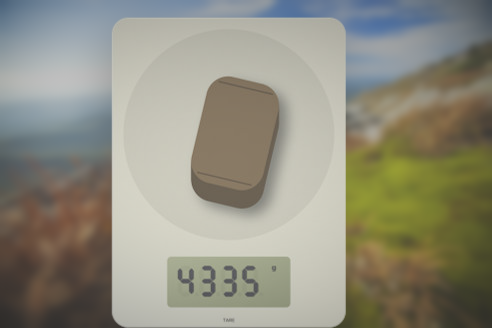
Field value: 4335 g
